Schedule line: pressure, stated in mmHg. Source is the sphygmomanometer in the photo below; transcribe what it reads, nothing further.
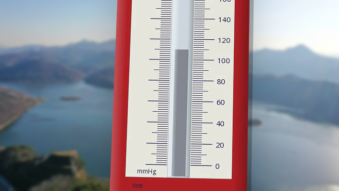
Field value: 110 mmHg
